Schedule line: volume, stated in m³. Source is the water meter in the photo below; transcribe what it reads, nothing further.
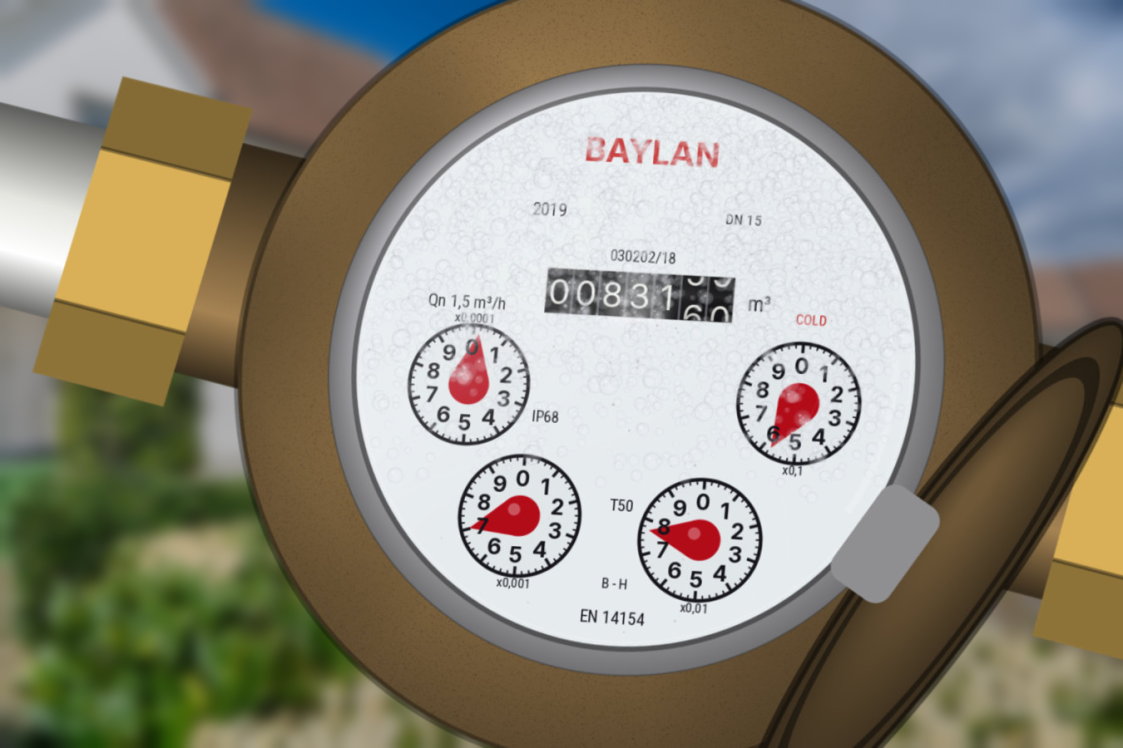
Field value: 83159.5770 m³
